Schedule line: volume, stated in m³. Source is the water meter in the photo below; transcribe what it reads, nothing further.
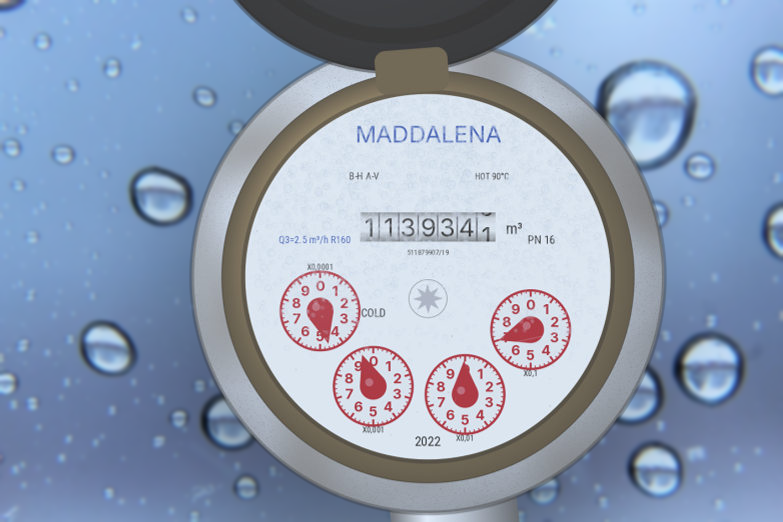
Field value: 1139340.6994 m³
